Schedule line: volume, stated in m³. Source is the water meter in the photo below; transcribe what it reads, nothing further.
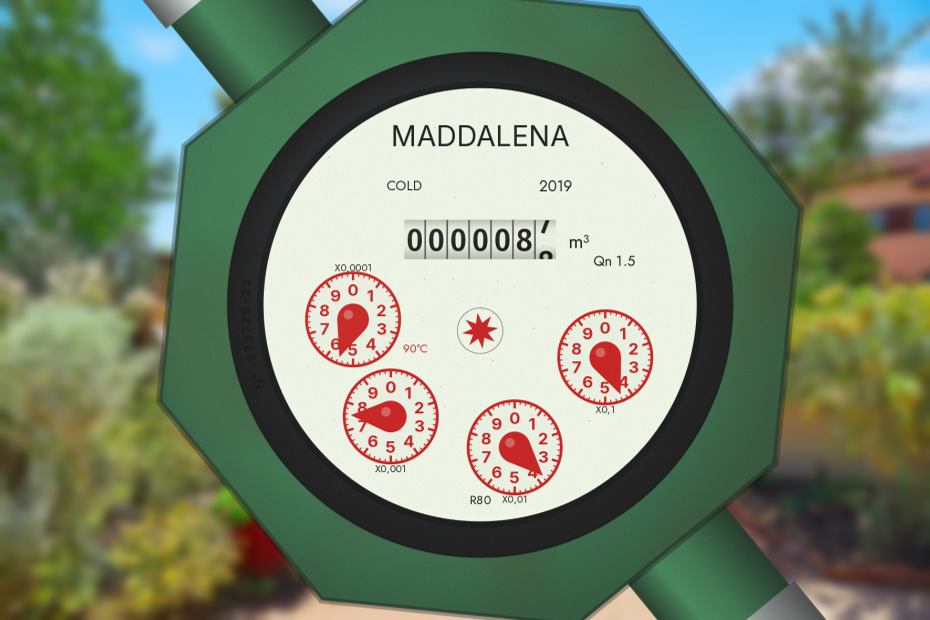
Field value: 87.4375 m³
